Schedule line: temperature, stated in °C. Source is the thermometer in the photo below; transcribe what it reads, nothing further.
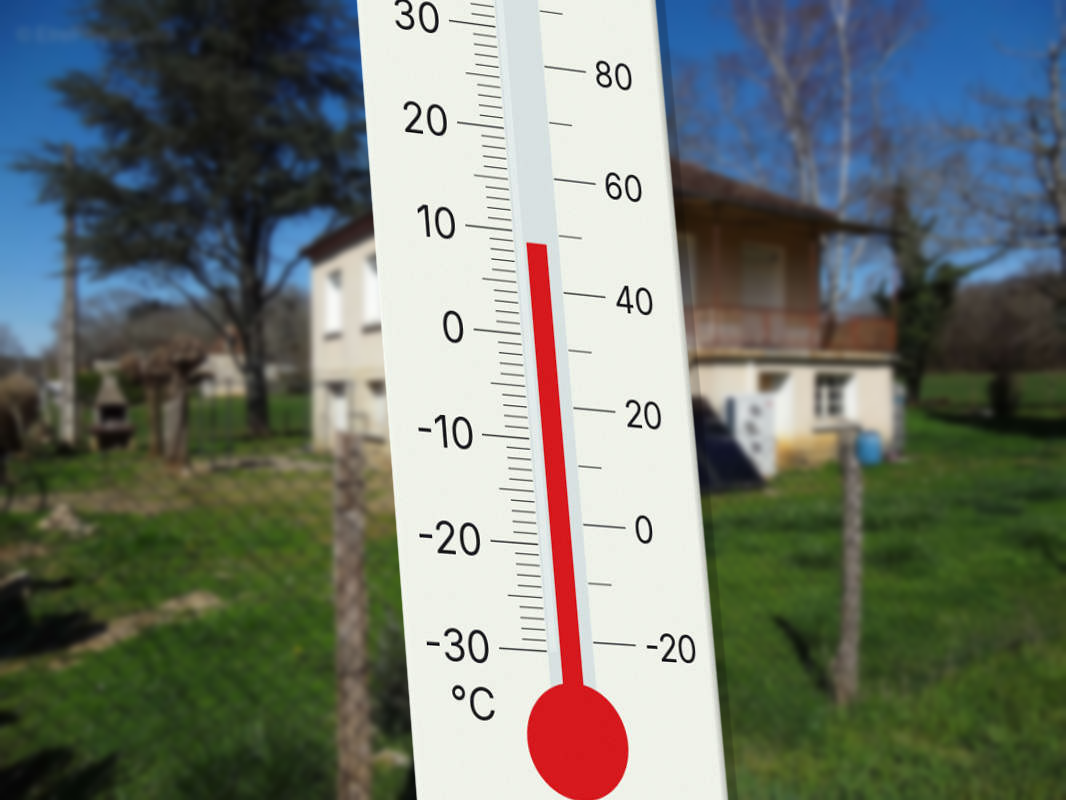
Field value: 9 °C
